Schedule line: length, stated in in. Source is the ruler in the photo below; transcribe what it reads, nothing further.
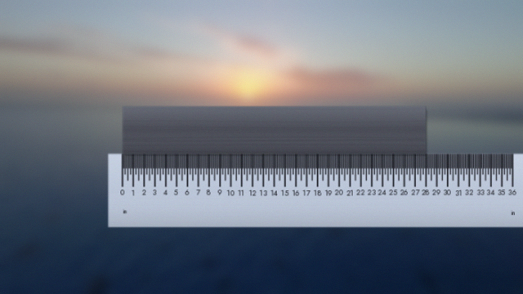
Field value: 28 in
